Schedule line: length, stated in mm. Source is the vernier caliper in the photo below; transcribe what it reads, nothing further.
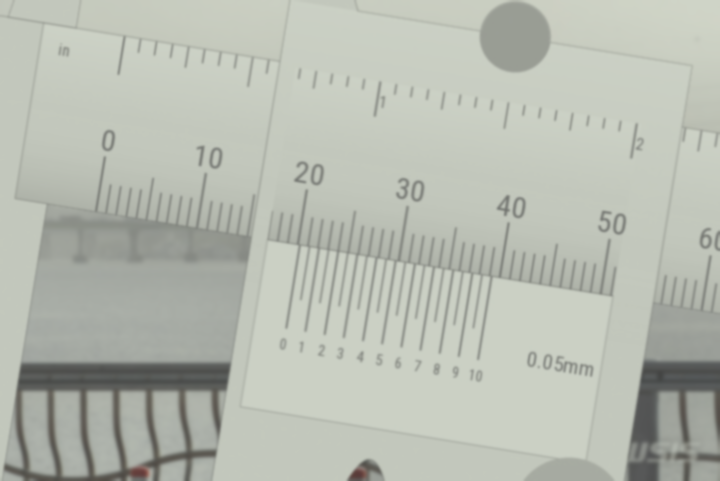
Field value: 20.2 mm
